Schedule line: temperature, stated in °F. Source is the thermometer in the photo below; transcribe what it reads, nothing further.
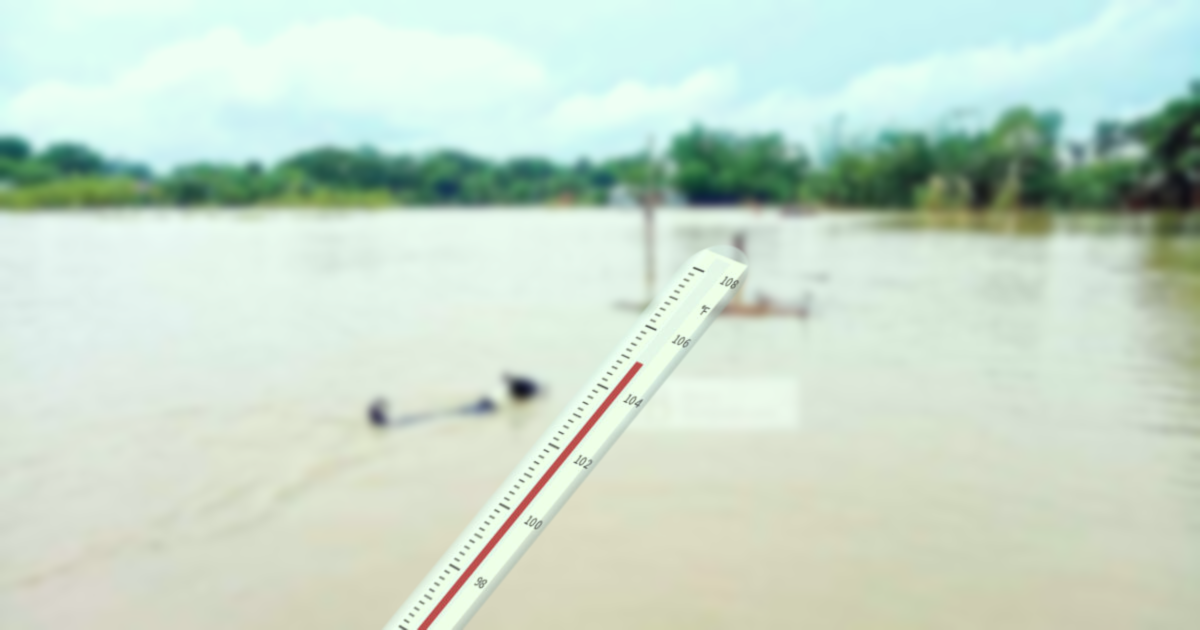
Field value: 105 °F
